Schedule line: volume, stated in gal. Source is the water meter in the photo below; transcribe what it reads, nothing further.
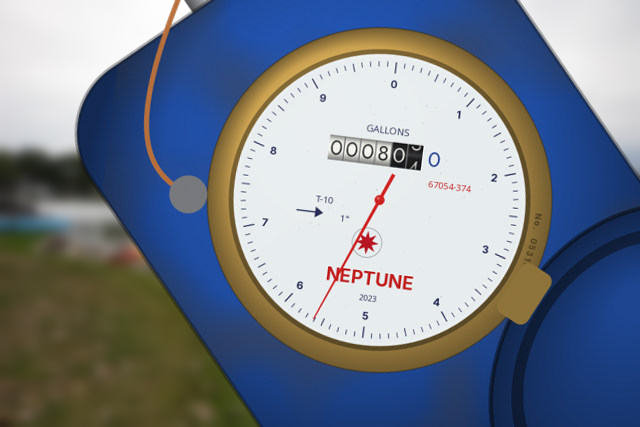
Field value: 8035.6 gal
